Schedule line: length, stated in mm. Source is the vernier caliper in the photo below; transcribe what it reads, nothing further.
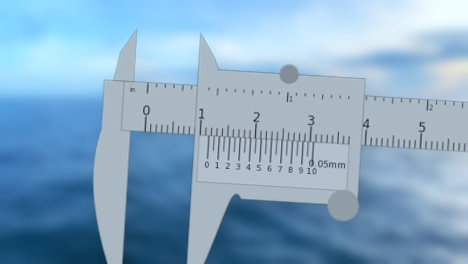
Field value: 11.6 mm
